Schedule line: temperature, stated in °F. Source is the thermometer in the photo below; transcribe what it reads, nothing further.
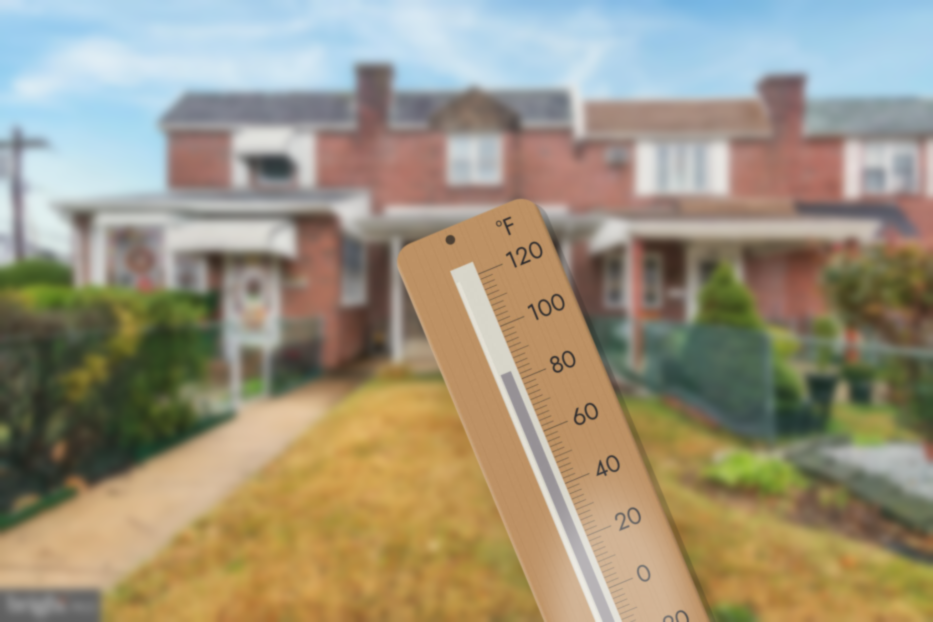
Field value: 84 °F
